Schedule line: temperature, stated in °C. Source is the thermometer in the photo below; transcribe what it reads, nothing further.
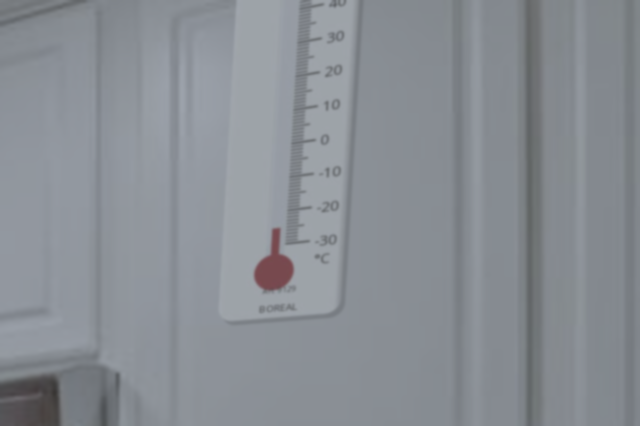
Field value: -25 °C
